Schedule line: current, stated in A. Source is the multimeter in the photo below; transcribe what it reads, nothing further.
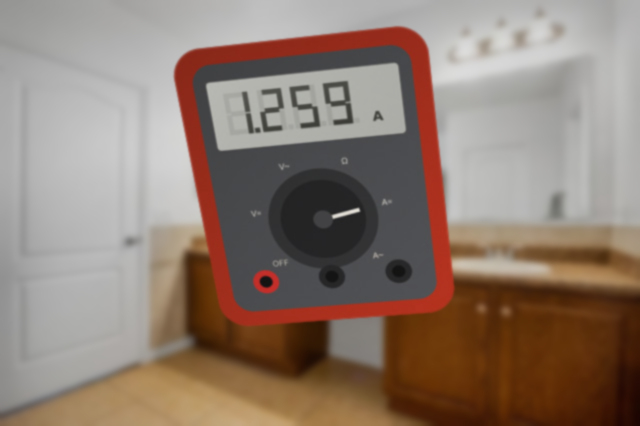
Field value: 1.259 A
